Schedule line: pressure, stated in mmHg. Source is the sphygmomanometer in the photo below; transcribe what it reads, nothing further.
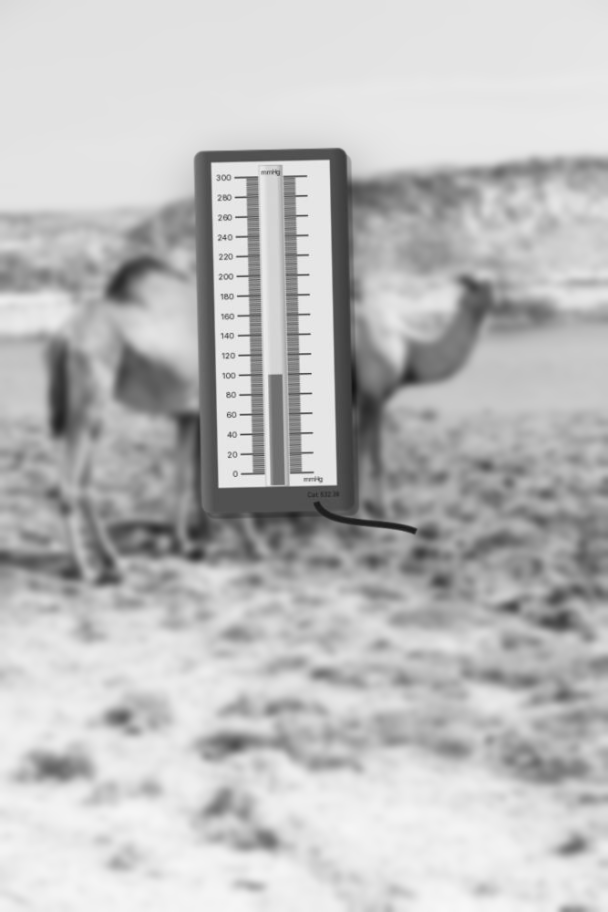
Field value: 100 mmHg
